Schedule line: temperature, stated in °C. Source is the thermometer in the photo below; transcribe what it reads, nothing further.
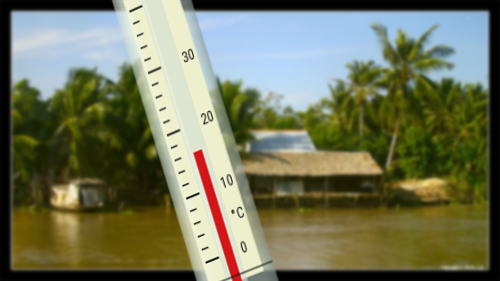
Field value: 16 °C
